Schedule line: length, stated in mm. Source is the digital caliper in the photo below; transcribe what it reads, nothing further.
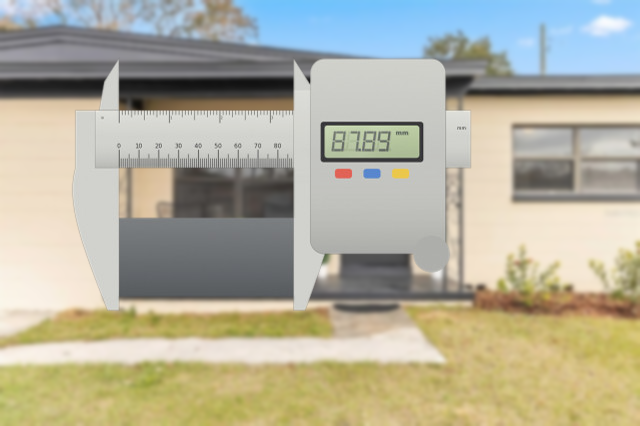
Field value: 87.89 mm
